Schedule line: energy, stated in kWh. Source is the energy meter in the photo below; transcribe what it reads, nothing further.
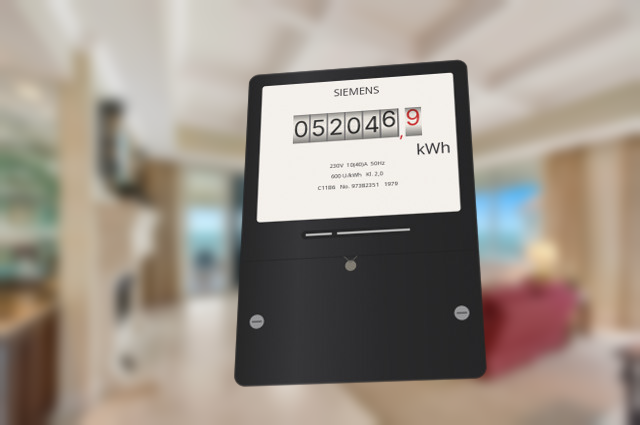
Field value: 52046.9 kWh
